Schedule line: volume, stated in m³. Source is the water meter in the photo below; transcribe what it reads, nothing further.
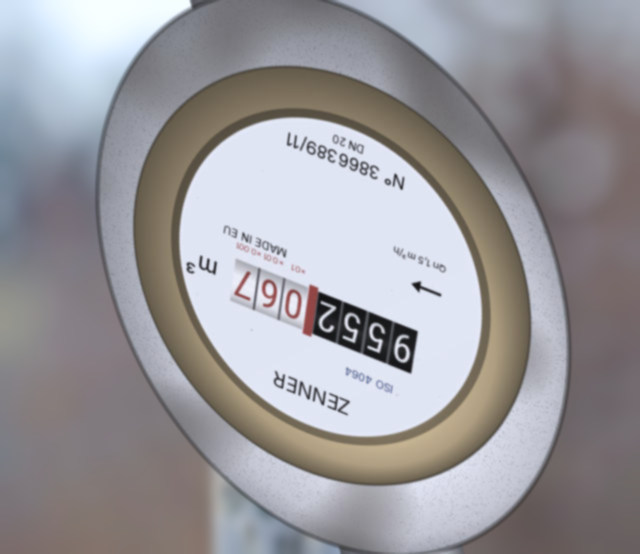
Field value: 9552.067 m³
